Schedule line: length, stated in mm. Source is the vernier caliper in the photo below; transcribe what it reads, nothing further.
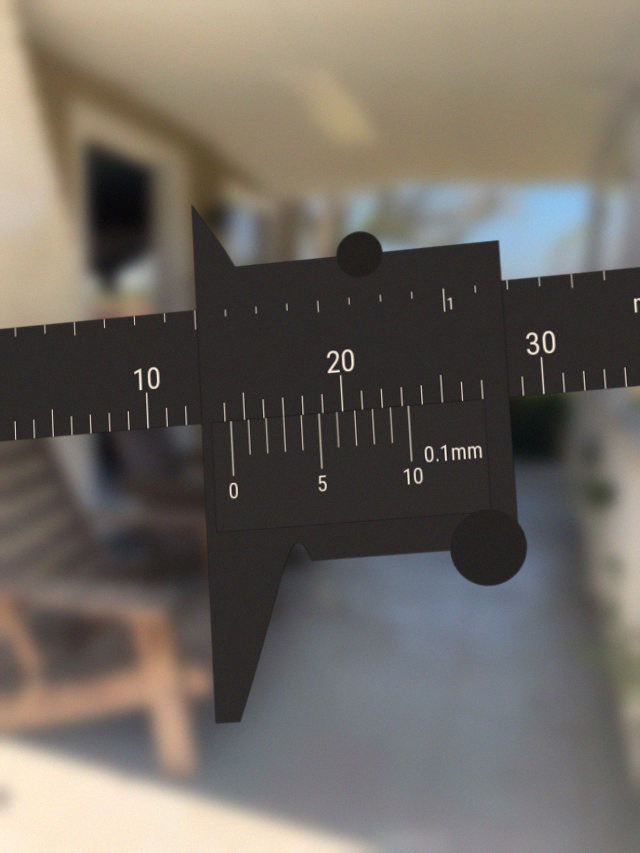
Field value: 14.3 mm
